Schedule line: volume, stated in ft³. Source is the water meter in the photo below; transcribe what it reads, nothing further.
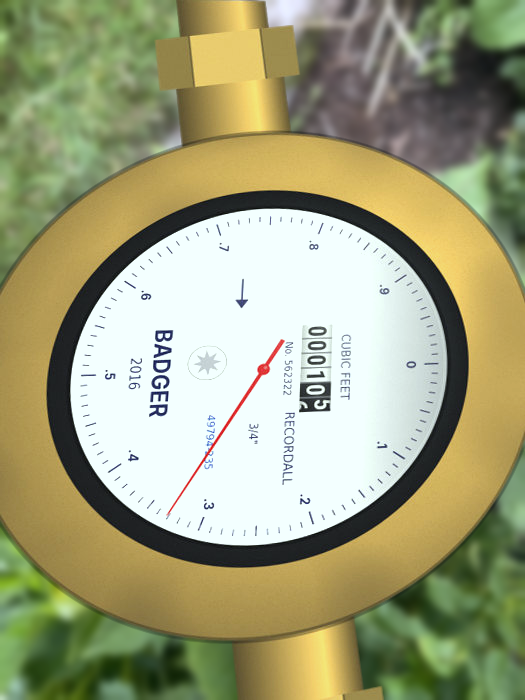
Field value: 105.33 ft³
